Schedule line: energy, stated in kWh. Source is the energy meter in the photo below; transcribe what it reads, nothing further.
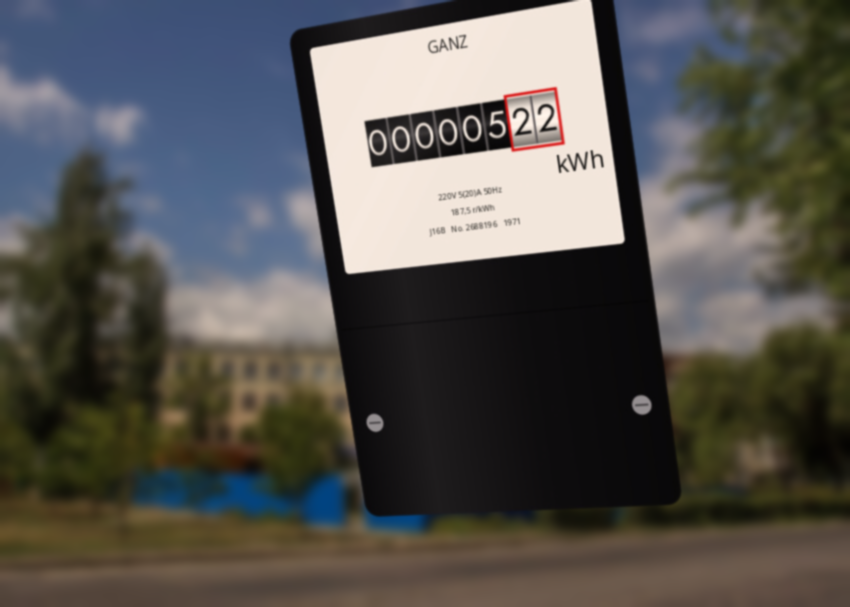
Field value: 5.22 kWh
